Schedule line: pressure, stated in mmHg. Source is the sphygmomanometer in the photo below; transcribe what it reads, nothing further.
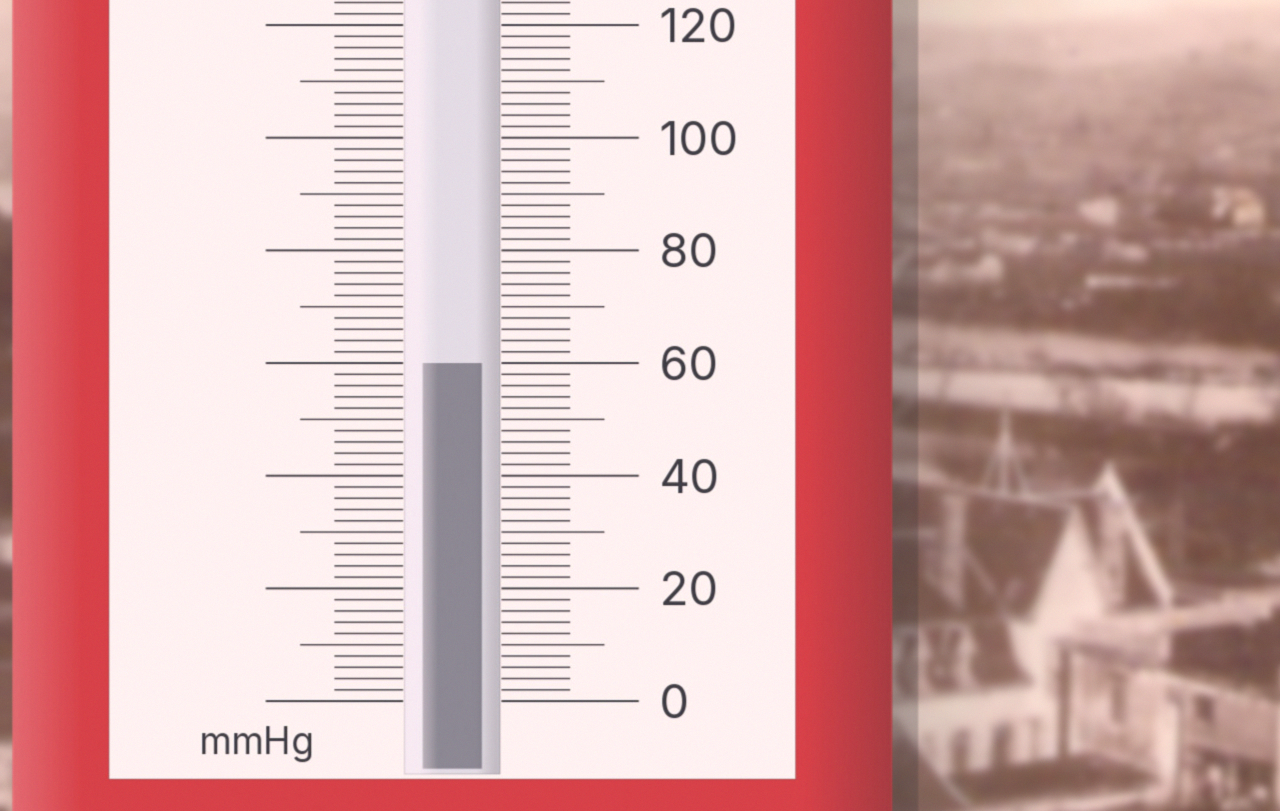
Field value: 60 mmHg
